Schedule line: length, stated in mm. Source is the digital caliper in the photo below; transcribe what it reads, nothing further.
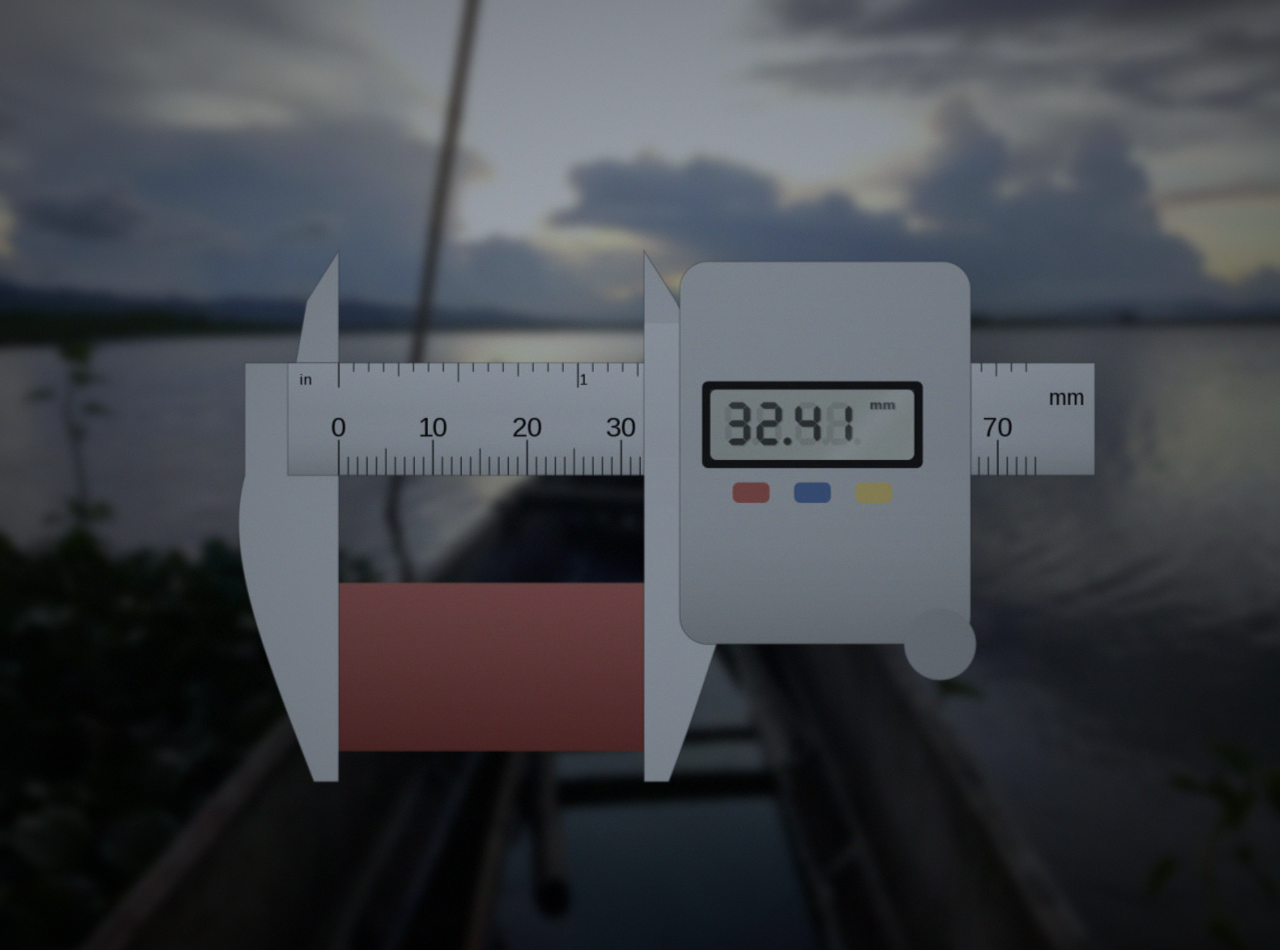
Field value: 32.41 mm
